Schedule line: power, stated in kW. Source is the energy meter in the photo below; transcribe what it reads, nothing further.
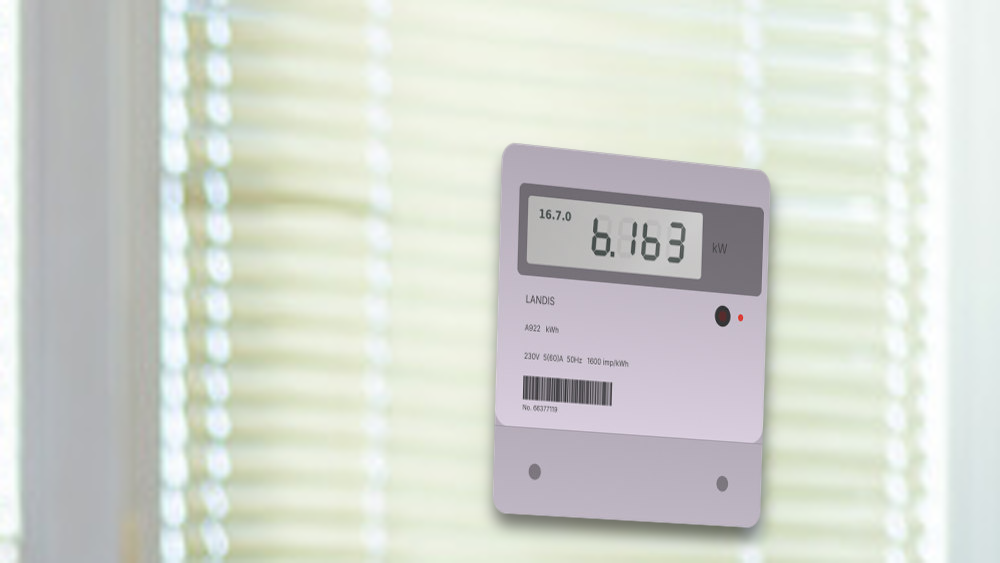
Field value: 6.163 kW
